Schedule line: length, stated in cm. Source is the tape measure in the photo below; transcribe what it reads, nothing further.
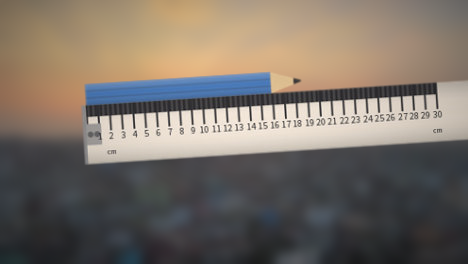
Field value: 18.5 cm
